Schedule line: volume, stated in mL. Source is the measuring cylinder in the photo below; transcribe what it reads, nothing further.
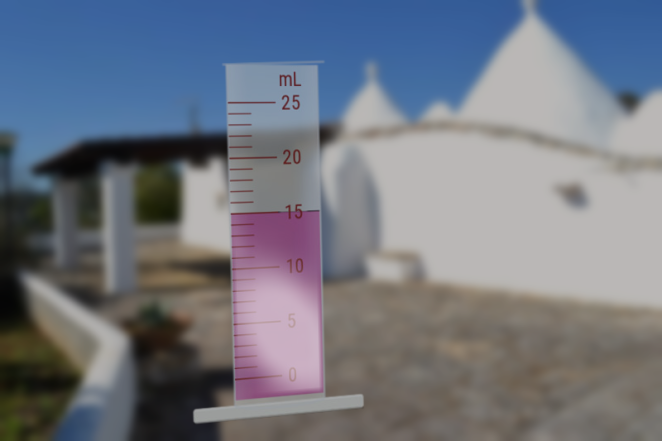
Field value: 15 mL
